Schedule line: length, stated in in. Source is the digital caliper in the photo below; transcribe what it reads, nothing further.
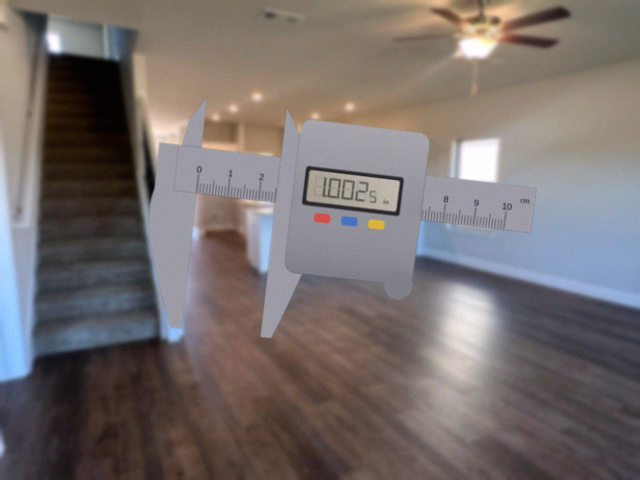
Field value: 1.0025 in
